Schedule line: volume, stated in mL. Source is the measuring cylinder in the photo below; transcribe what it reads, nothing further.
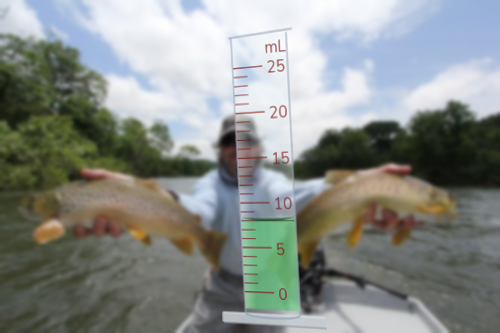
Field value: 8 mL
